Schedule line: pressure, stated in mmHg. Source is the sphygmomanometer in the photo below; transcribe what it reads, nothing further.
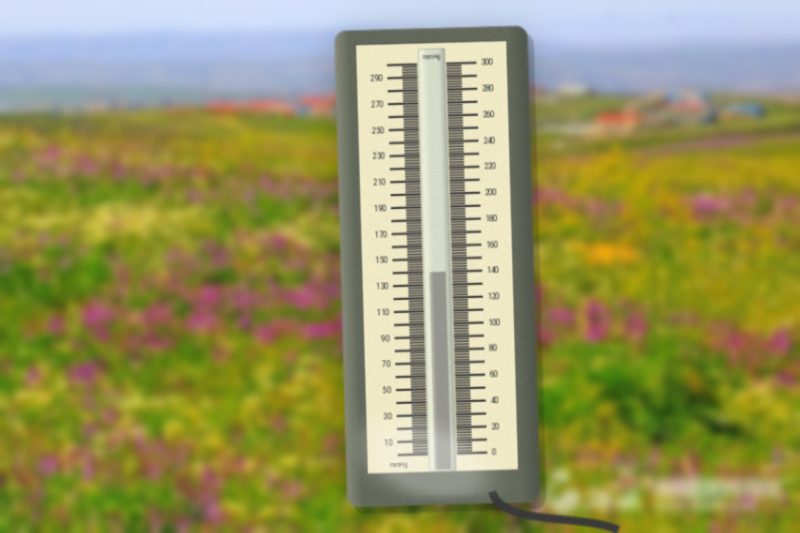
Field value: 140 mmHg
